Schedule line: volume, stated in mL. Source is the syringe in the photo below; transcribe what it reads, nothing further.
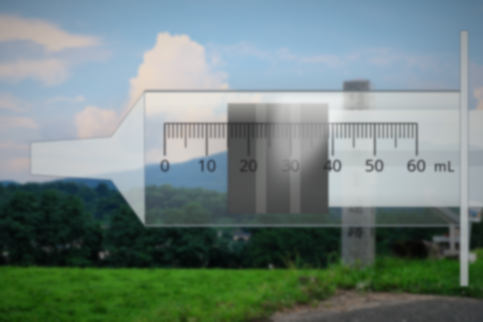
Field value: 15 mL
